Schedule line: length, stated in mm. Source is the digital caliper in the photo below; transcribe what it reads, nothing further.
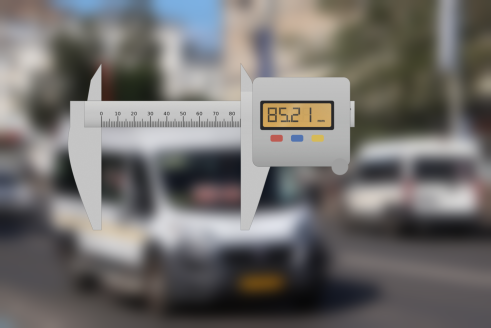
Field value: 85.21 mm
